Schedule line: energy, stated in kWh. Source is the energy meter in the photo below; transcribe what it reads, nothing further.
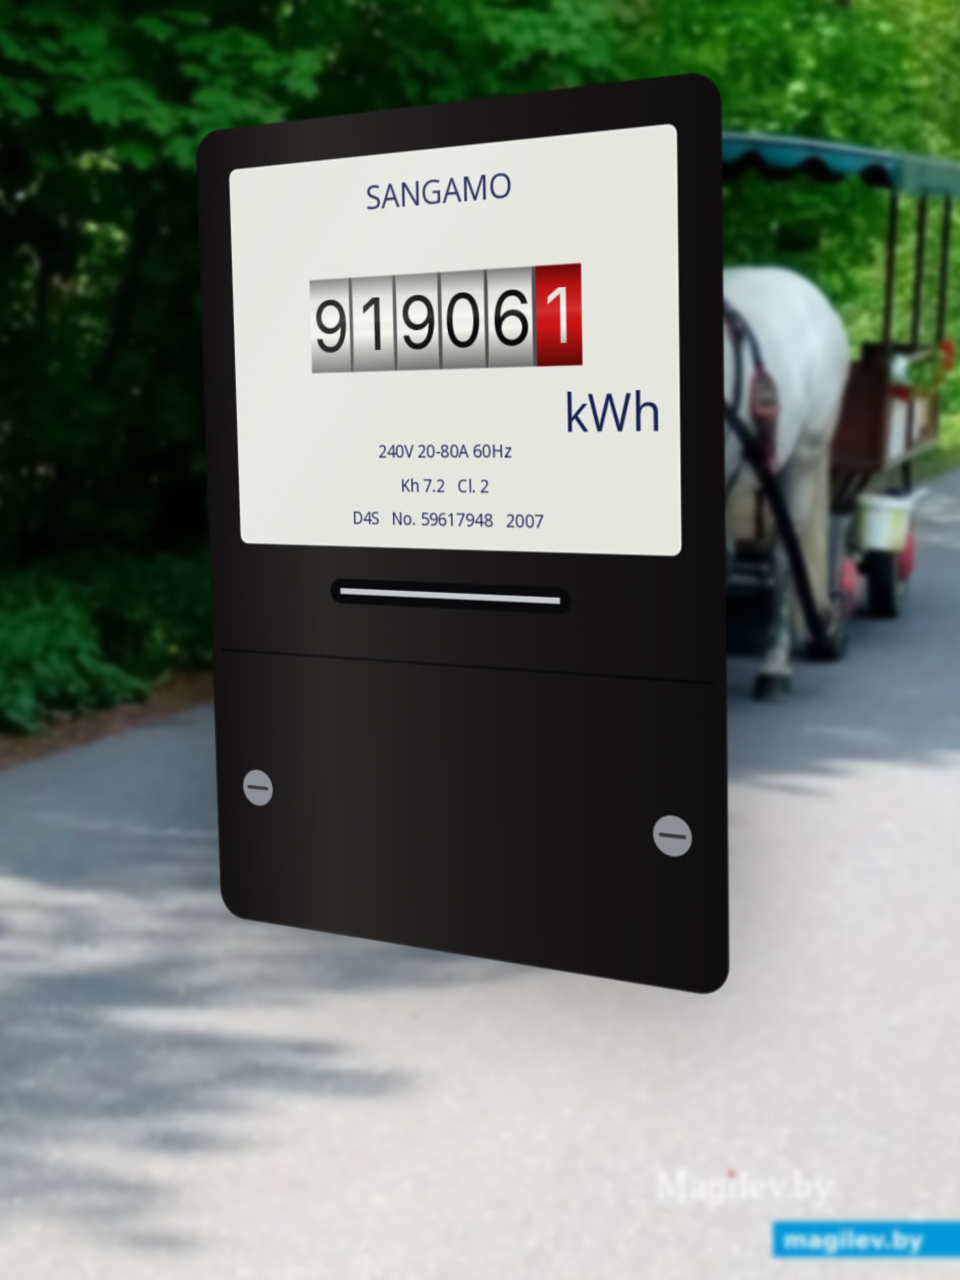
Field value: 91906.1 kWh
